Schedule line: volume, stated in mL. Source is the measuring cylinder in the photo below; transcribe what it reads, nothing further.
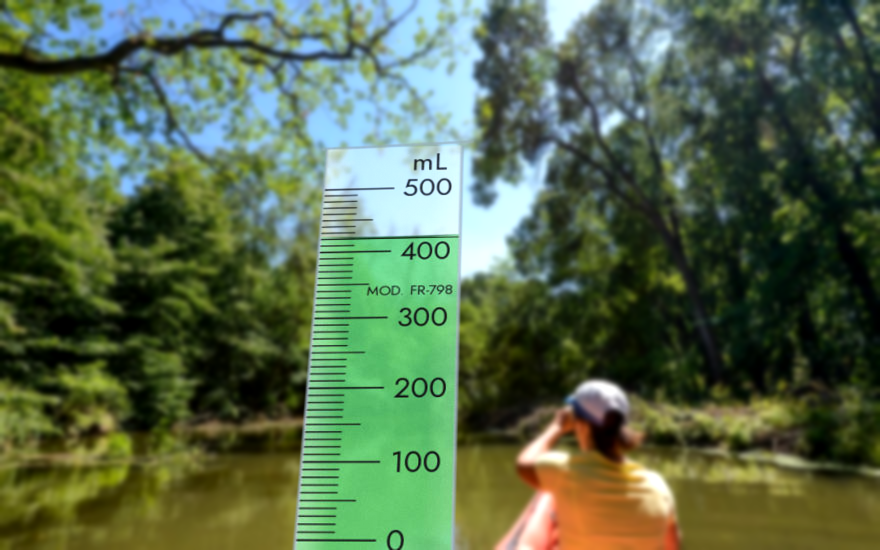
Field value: 420 mL
